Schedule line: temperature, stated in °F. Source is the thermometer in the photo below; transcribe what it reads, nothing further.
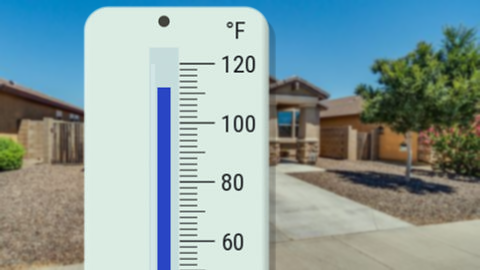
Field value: 112 °F
